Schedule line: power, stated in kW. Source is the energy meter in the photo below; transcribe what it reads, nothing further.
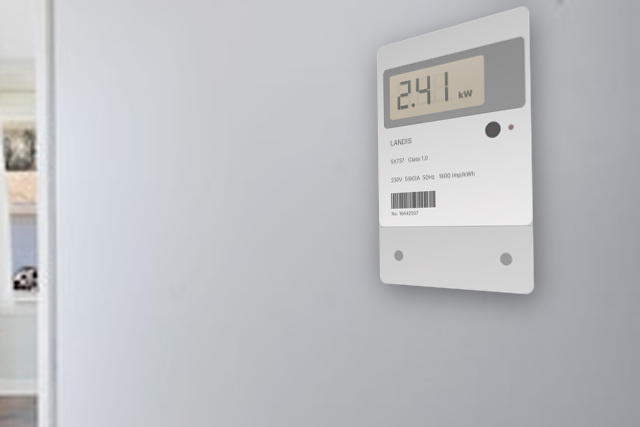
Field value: 2.41 kW
